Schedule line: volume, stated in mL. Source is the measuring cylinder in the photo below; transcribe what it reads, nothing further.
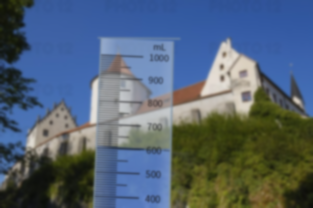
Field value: 600 mL
